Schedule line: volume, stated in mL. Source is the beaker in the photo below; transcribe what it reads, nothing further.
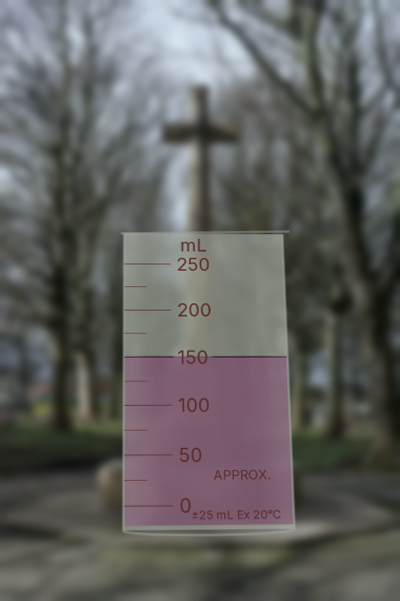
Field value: 150 mL
